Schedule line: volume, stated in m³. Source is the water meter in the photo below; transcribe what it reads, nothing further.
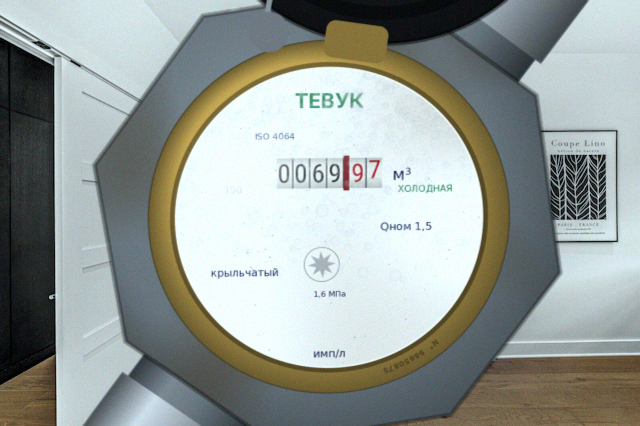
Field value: 69.97 m³
